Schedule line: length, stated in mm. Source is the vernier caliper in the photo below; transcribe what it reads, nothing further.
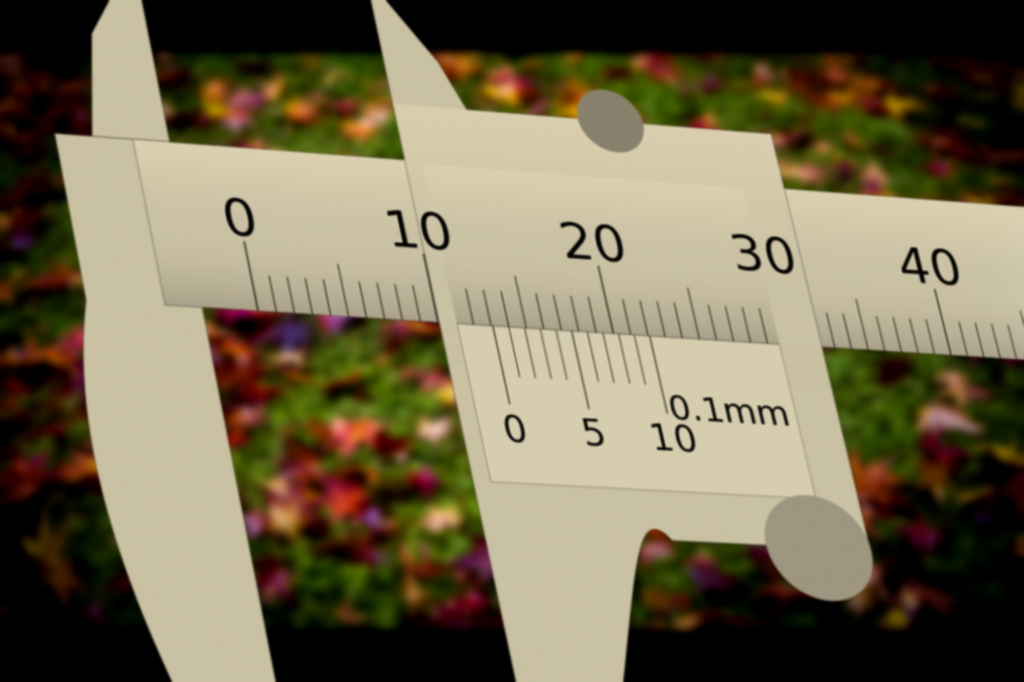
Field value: 13.1 mm
